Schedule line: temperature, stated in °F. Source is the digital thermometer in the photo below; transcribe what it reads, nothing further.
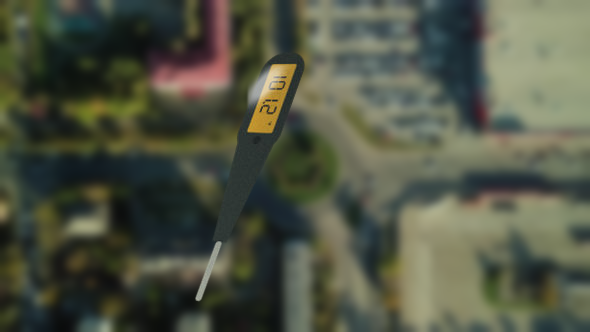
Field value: 101.2 °F
